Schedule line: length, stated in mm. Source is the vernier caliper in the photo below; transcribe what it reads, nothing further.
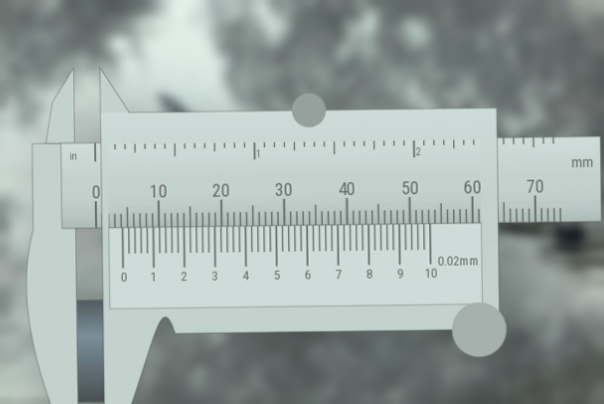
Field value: 4.2 mm
